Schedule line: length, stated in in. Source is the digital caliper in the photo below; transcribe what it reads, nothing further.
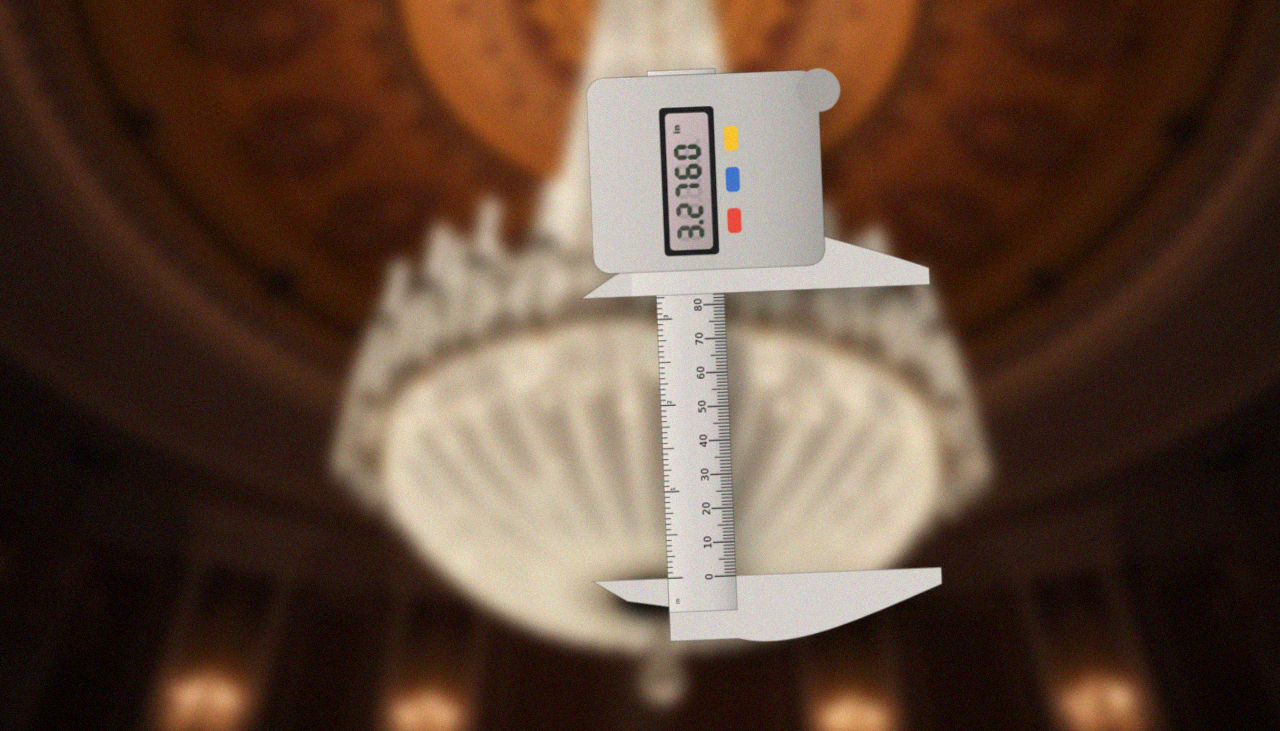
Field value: 3.2760 in
